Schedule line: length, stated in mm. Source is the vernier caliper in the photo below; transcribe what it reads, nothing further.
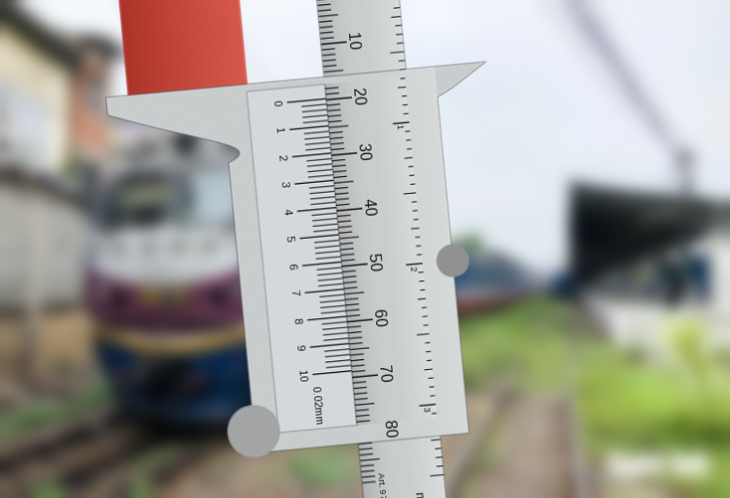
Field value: 19.8 mm
